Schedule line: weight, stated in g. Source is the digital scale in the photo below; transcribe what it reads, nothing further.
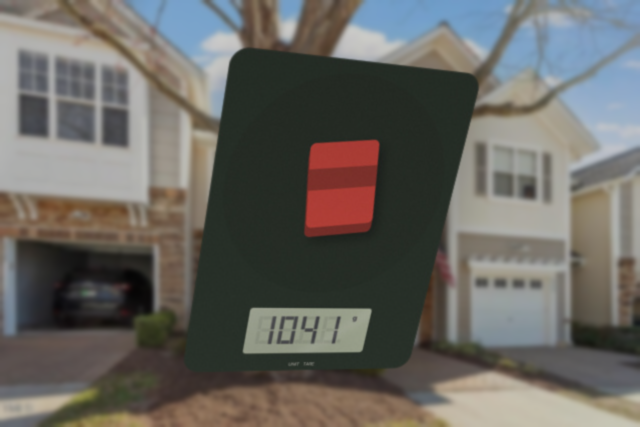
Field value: 1041 g
